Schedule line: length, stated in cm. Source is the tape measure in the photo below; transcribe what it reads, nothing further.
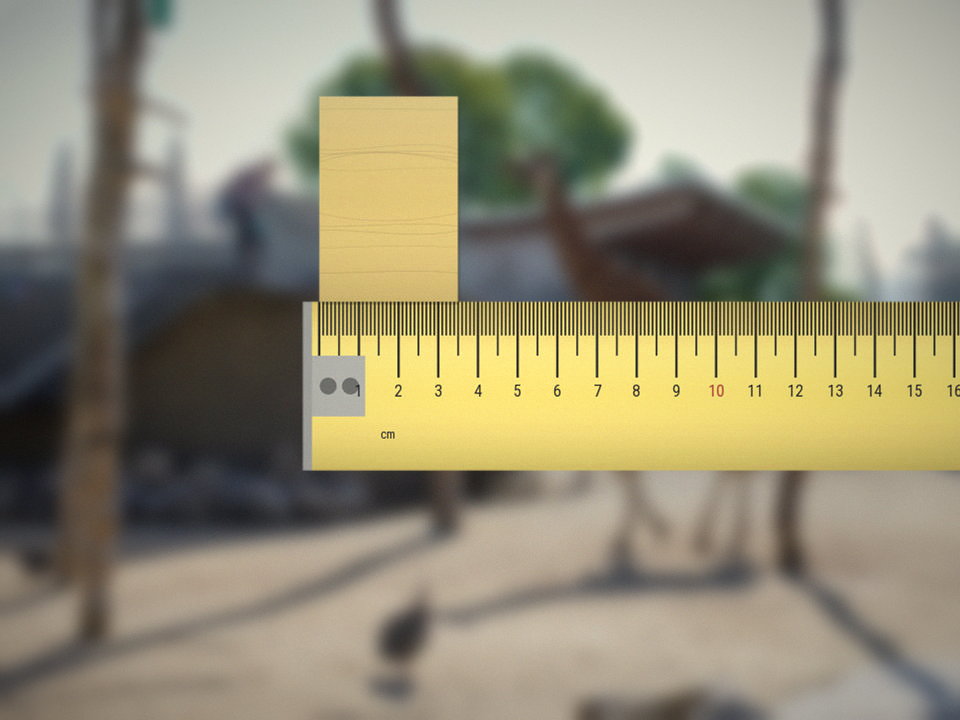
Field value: 3.5 cm
